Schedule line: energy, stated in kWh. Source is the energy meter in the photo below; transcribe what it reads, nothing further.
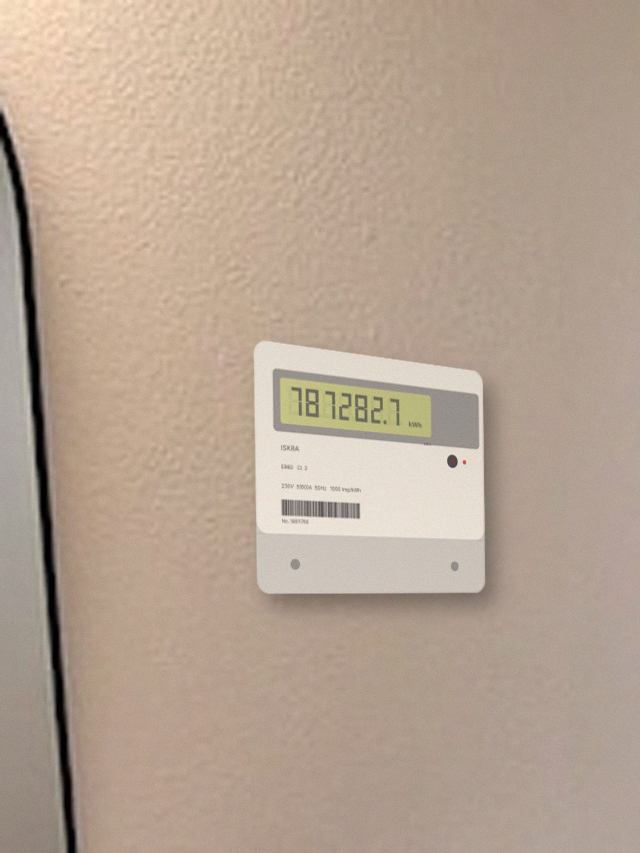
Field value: 787282.7 kWh
